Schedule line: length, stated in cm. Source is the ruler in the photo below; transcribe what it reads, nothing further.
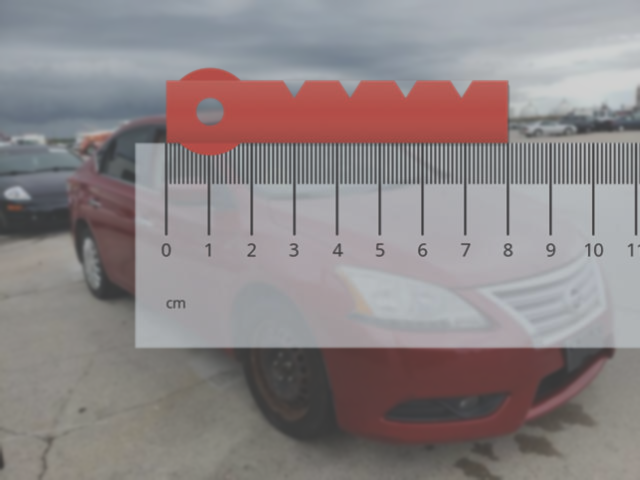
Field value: 8 cm
